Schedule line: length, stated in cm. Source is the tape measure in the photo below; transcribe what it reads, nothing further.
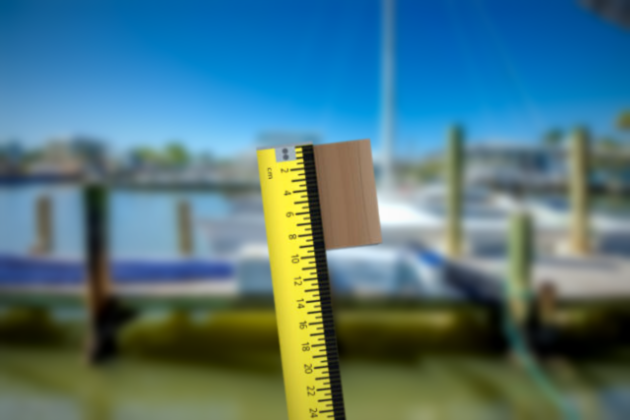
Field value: 9.5 cm
